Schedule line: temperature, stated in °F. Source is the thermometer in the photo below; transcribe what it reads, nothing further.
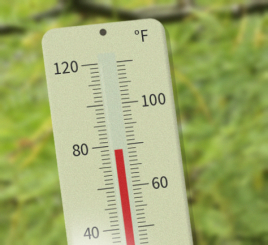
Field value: 78 °F
